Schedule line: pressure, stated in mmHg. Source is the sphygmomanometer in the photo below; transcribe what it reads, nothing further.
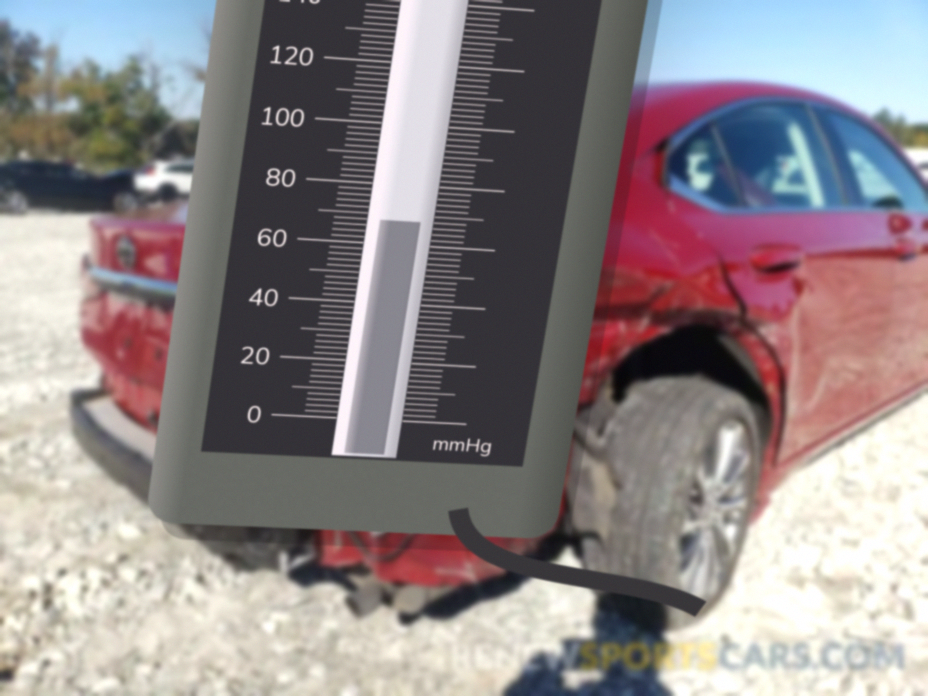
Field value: 68 mmHg
